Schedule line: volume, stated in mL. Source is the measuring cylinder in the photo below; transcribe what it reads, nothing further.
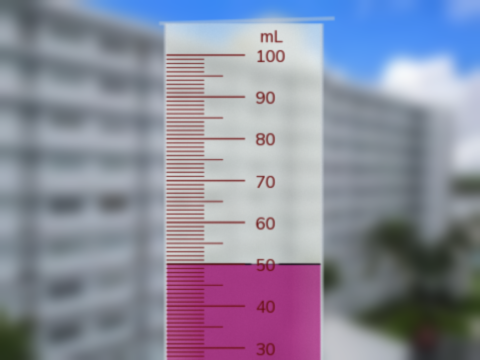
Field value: 50 mL
